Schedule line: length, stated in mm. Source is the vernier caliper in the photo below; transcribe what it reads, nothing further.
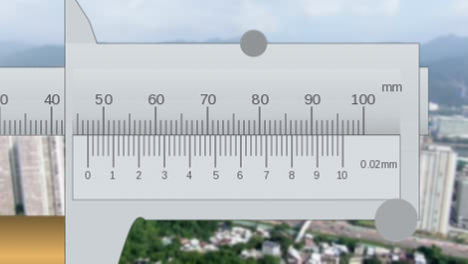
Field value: 47.0 mm
